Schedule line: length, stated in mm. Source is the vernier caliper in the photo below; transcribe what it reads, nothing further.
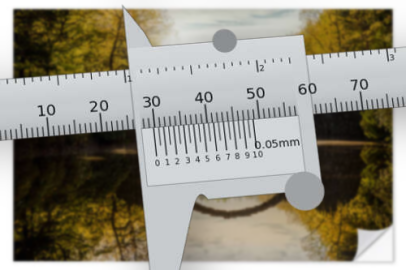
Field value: 29.8 mm
